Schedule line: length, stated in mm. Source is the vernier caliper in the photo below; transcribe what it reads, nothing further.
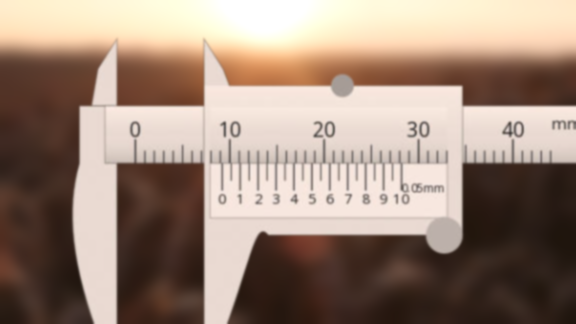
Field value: 9.2 mm
